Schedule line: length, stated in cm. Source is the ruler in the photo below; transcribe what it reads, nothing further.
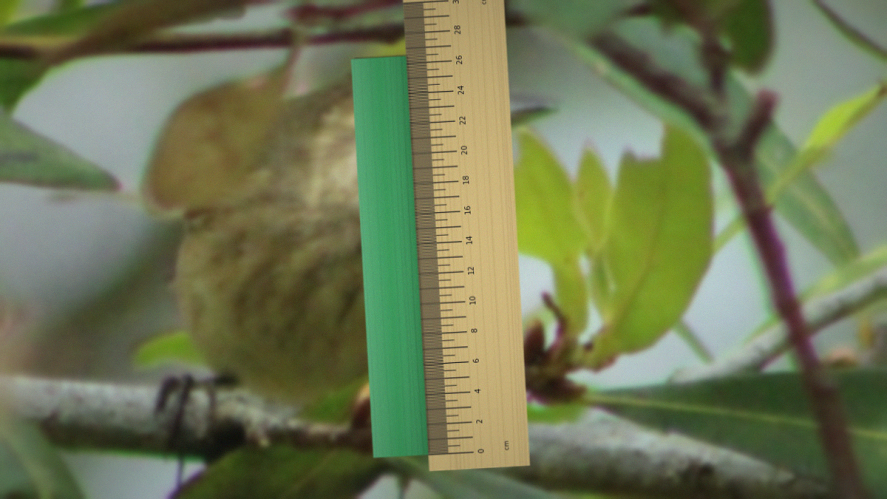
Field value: 26.5 cm
